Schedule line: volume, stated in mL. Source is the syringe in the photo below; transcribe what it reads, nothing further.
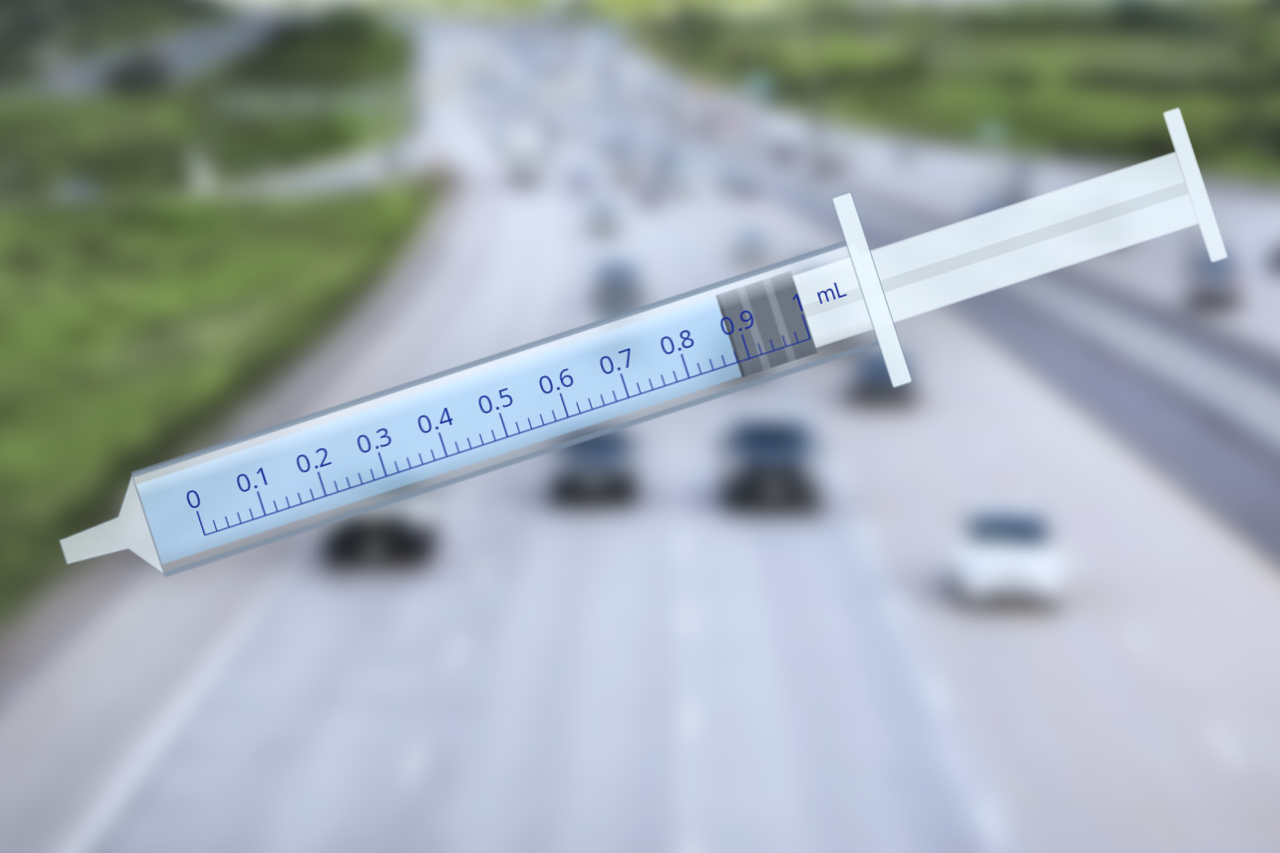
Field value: 0.88 mL
